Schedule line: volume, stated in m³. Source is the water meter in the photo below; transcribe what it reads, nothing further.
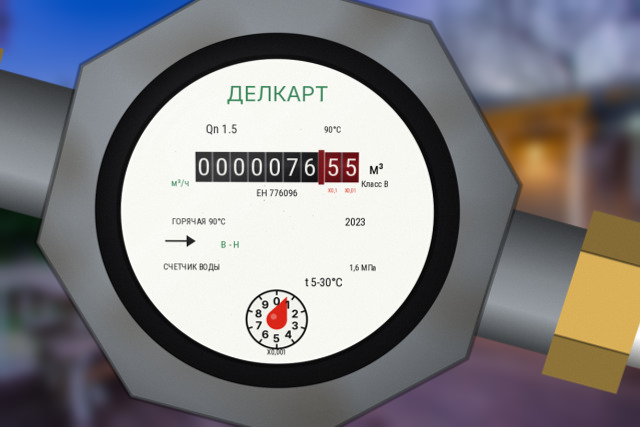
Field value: 76.550 m³
